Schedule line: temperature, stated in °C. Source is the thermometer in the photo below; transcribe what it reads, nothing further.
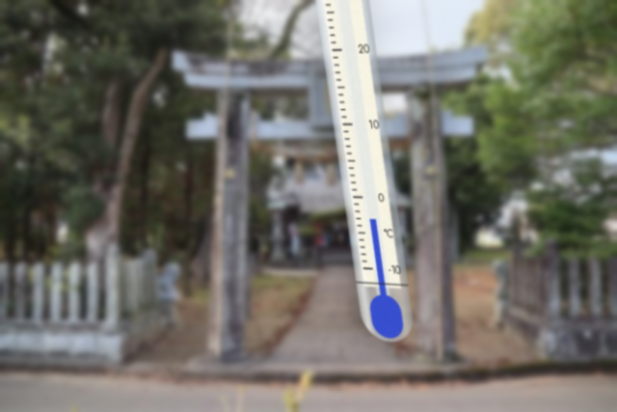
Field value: -3 °C
